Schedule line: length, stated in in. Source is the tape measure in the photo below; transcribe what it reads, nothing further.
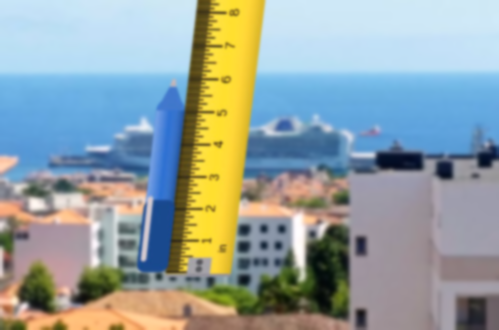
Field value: 6 in
